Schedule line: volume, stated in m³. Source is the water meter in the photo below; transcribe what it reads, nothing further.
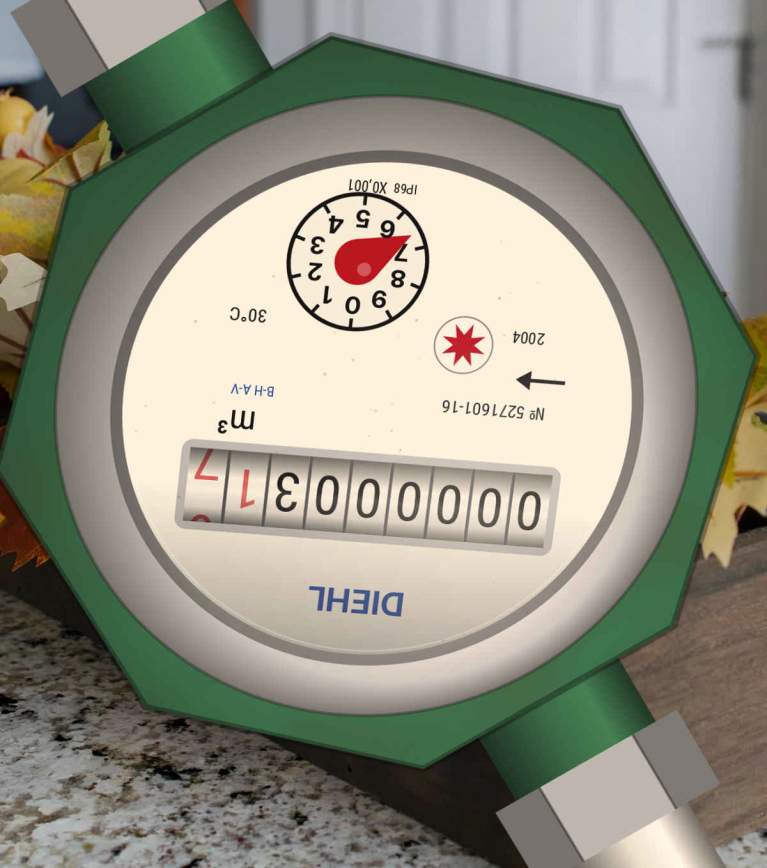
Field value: 3.166 m³
